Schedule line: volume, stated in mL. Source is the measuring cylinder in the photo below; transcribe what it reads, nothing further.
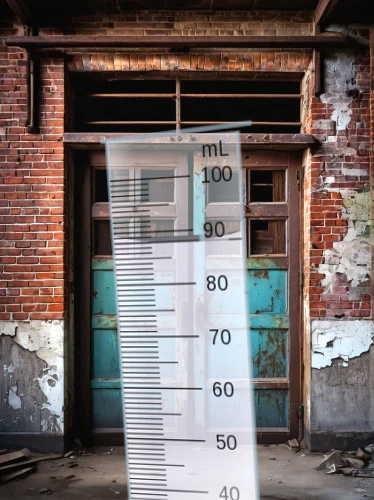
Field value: 88 mL
